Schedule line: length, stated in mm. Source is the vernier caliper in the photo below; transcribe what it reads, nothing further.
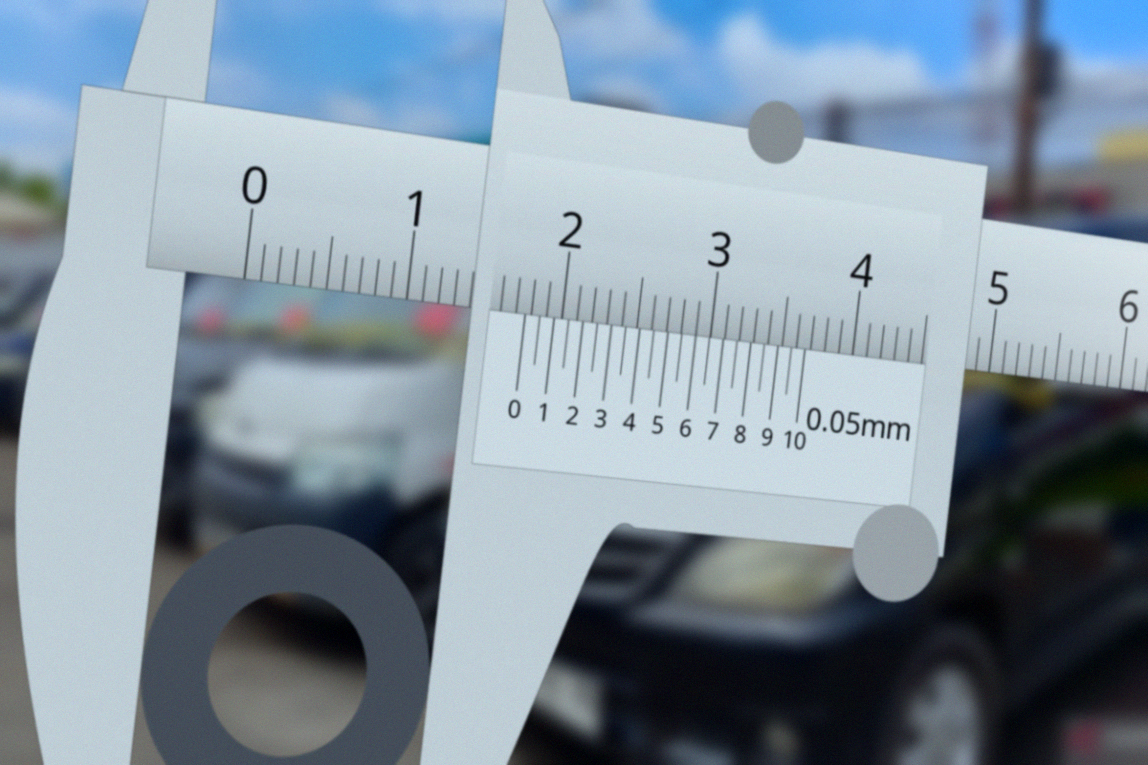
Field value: 17.6 mm
